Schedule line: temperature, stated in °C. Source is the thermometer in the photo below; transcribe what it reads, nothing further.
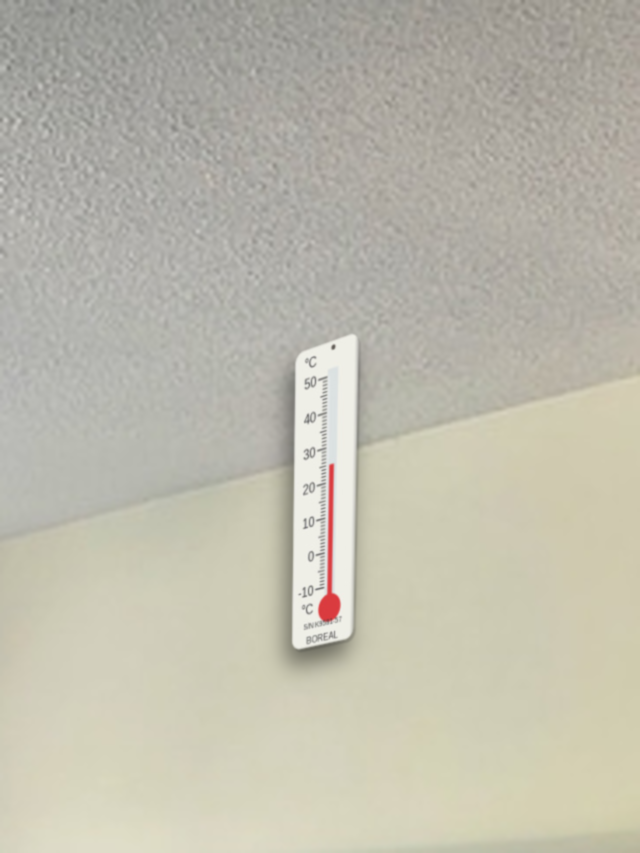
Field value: 25 °C
